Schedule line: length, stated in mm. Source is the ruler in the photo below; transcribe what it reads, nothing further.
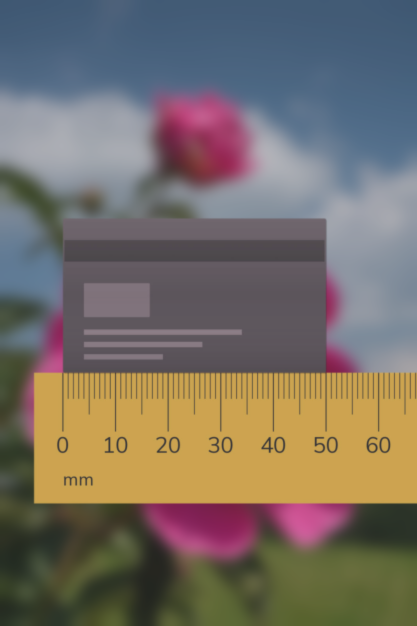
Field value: 50 mm
